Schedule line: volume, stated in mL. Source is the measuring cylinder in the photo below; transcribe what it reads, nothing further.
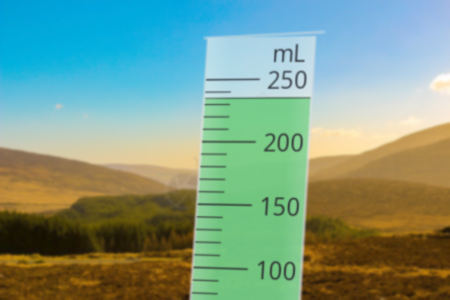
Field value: 235 mL
